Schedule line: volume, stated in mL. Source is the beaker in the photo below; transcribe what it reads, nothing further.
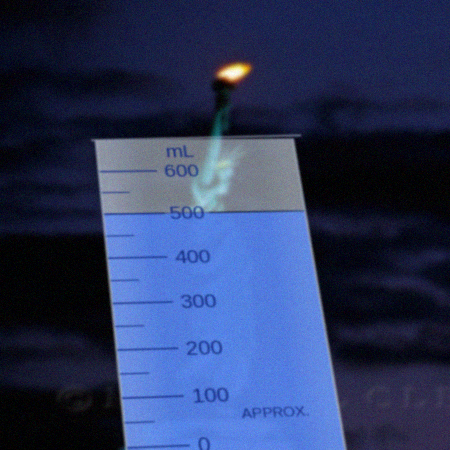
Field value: 500 mL
